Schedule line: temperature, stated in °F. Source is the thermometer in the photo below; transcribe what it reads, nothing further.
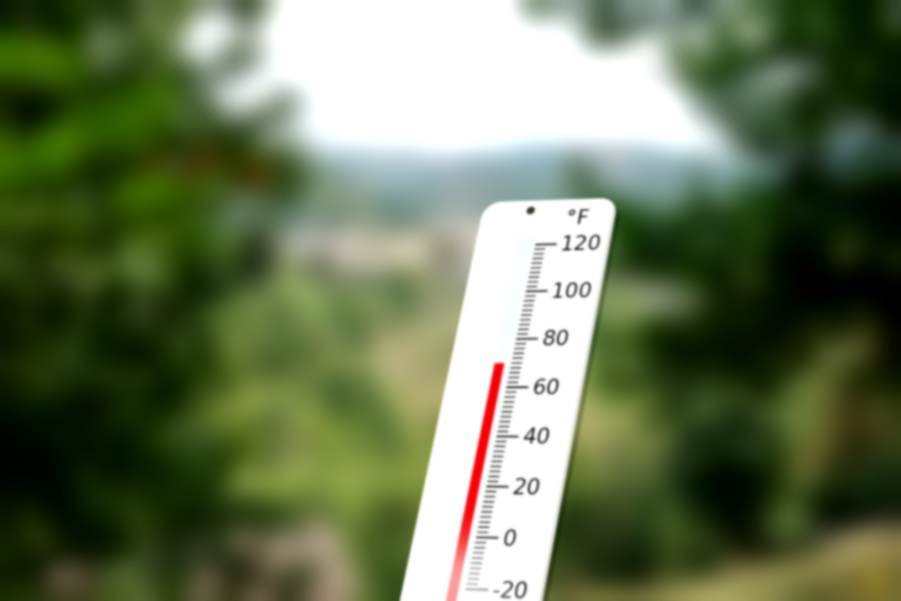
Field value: 70 °F
